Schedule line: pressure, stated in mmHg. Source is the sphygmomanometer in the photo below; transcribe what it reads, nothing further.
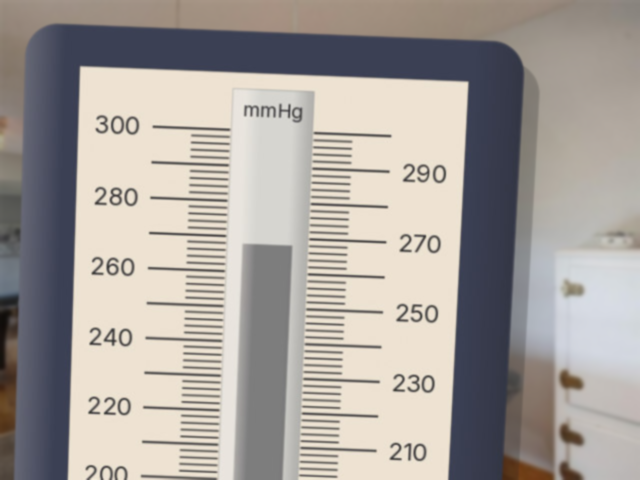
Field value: 268 mmHg
